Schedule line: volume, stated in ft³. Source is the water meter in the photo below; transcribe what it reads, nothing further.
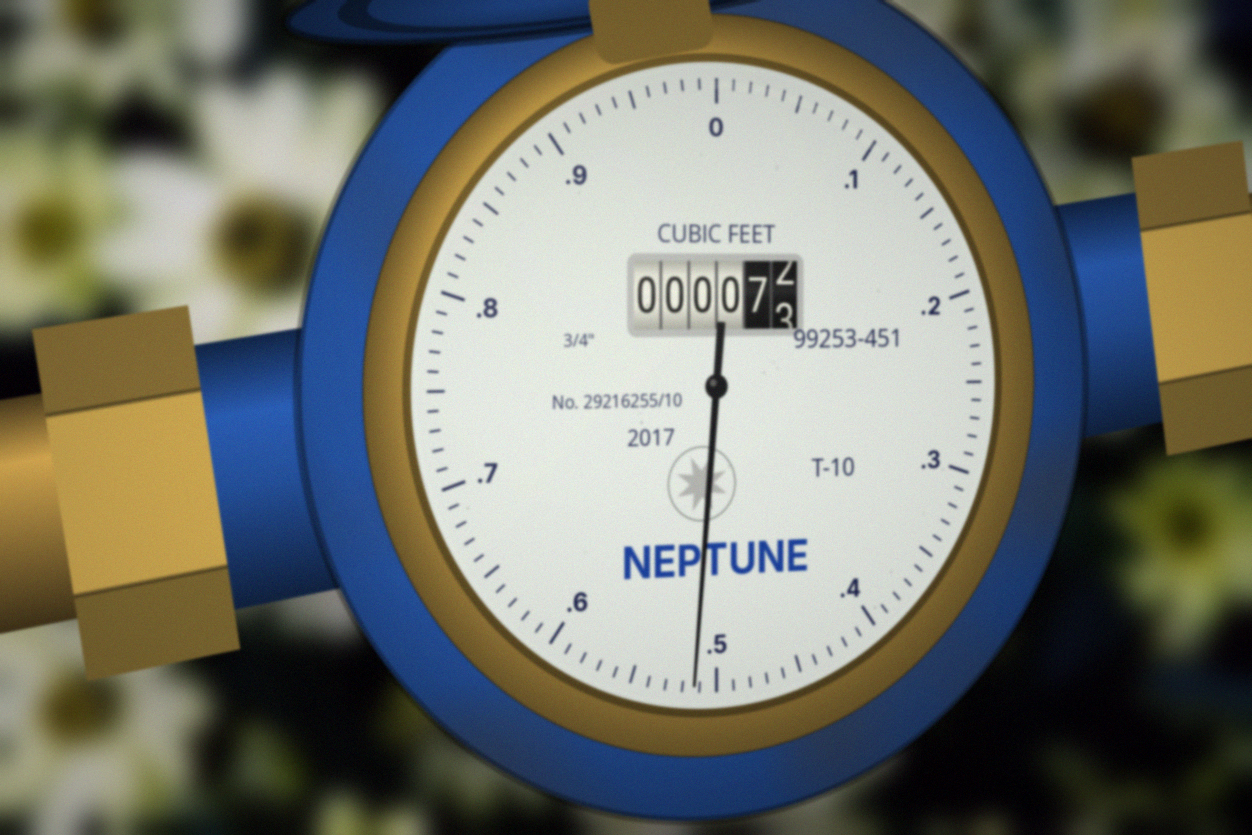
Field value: 72.51 ft³
